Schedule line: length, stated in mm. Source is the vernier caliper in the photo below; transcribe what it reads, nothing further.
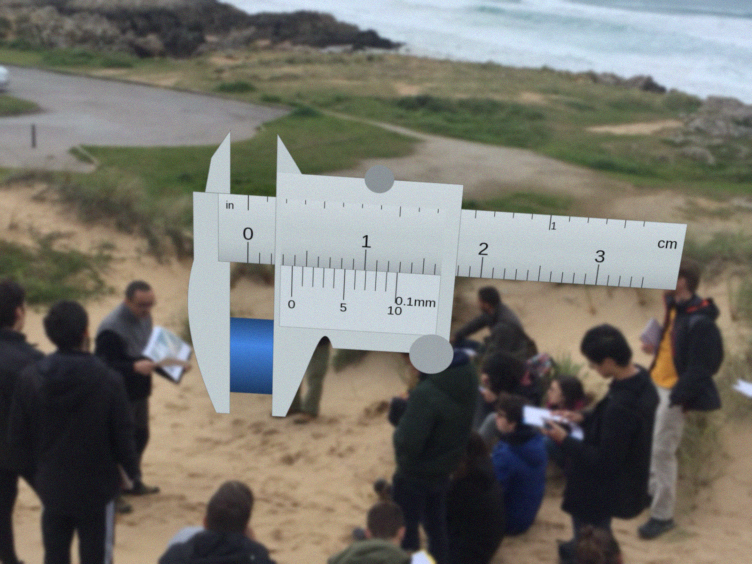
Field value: 3.8 mm
